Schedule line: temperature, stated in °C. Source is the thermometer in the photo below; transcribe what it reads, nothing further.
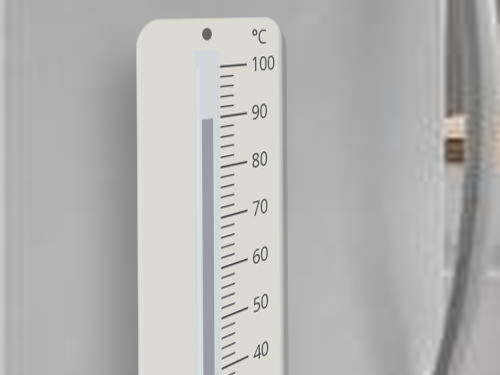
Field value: 90 °C
